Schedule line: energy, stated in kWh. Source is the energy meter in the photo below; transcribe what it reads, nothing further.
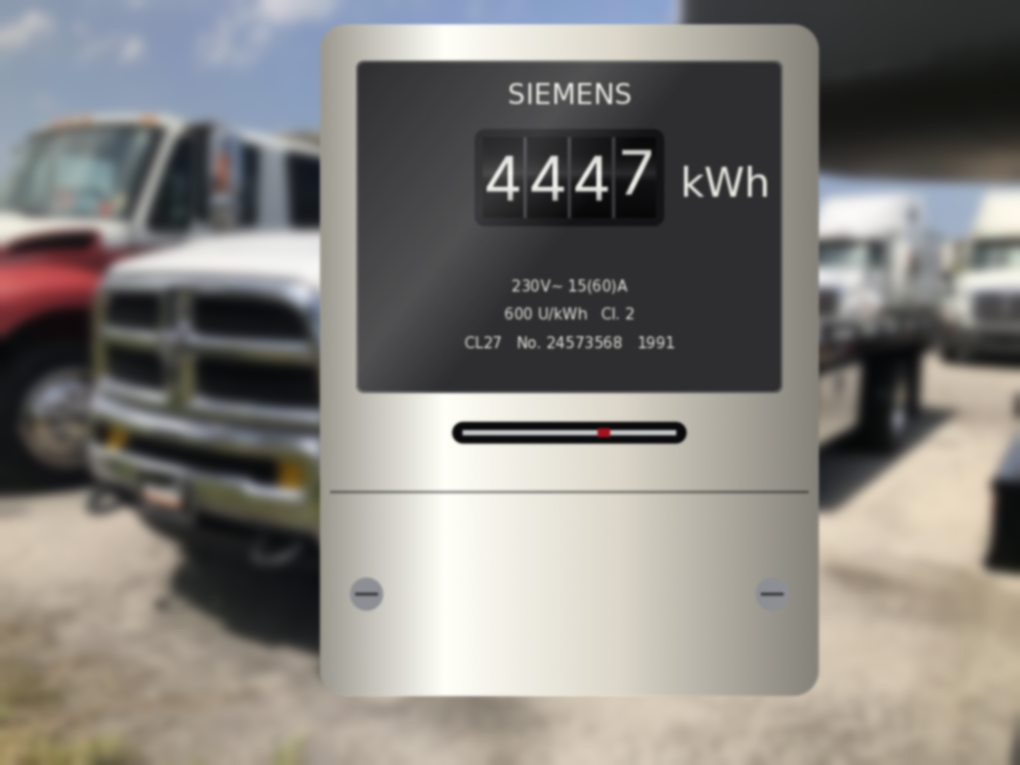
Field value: 4447 kWh
